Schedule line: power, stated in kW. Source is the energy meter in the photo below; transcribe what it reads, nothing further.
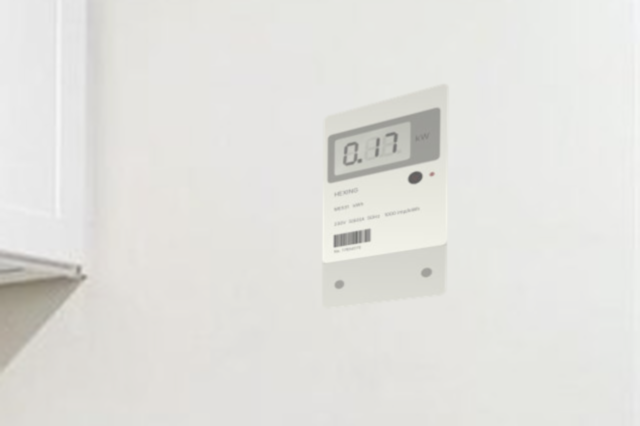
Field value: 0.17 kW
